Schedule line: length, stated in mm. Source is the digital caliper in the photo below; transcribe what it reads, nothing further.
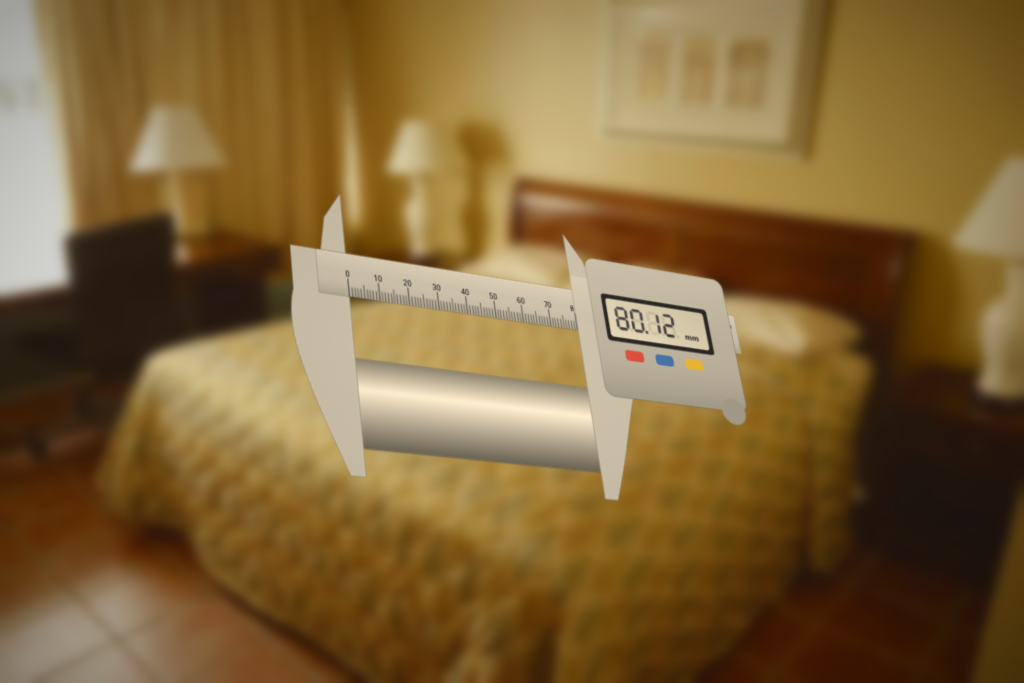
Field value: 80.12 mm
